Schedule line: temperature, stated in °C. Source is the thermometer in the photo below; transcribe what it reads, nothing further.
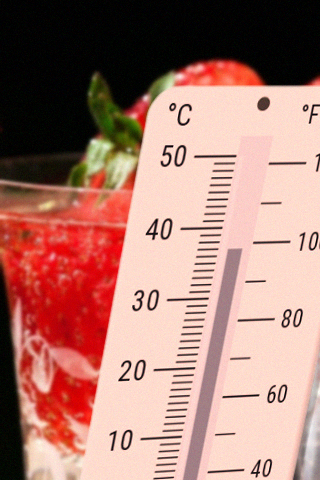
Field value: 37 °C
